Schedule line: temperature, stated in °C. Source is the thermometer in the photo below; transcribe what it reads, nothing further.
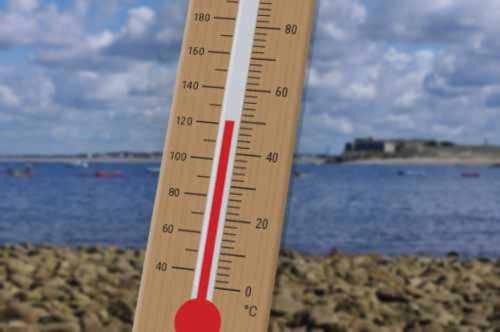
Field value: 50 °C
